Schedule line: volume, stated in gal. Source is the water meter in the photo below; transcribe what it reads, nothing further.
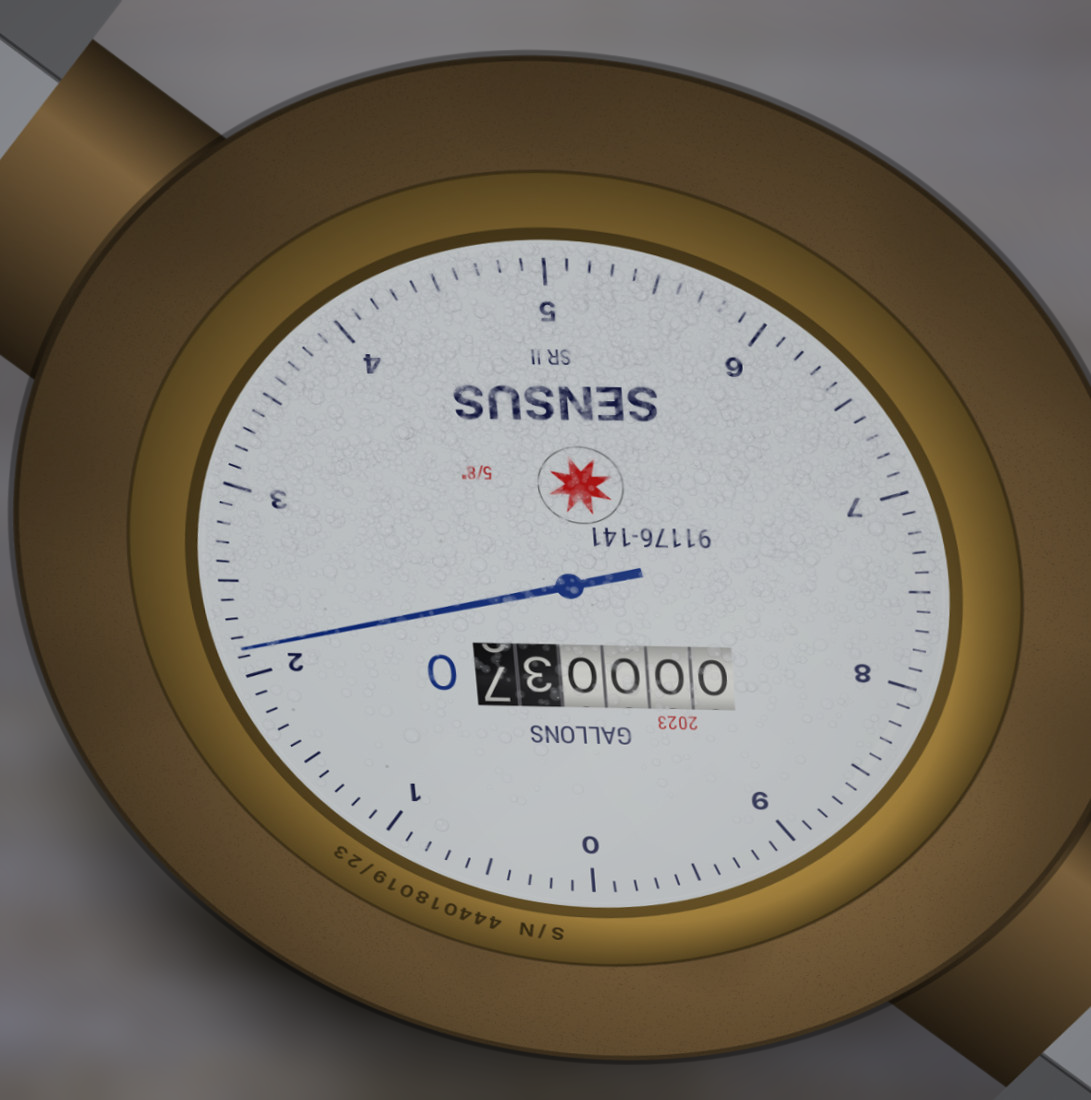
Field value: 372.1 gal
